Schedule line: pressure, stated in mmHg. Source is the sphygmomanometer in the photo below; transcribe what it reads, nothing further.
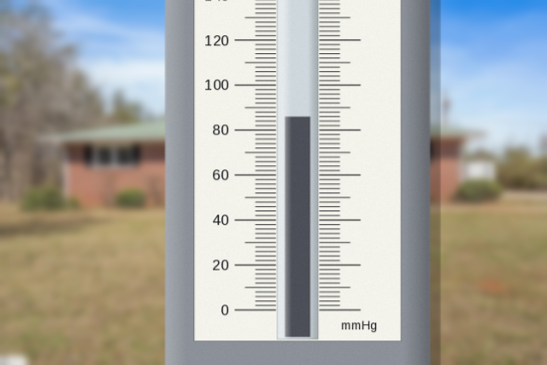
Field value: 86 mmHg
